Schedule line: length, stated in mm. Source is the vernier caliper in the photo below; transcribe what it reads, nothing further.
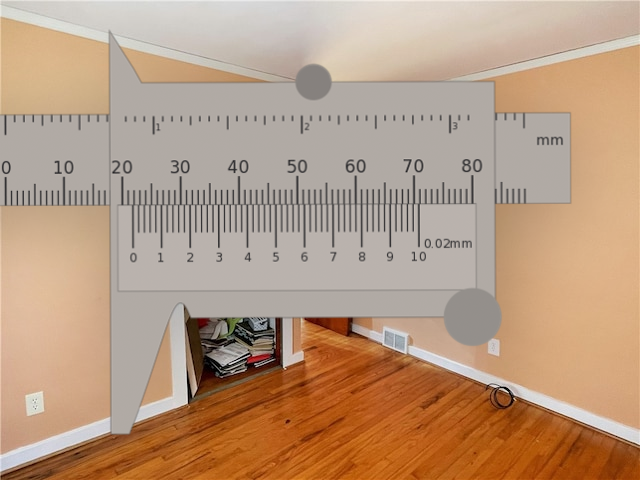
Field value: 21.8 mm
